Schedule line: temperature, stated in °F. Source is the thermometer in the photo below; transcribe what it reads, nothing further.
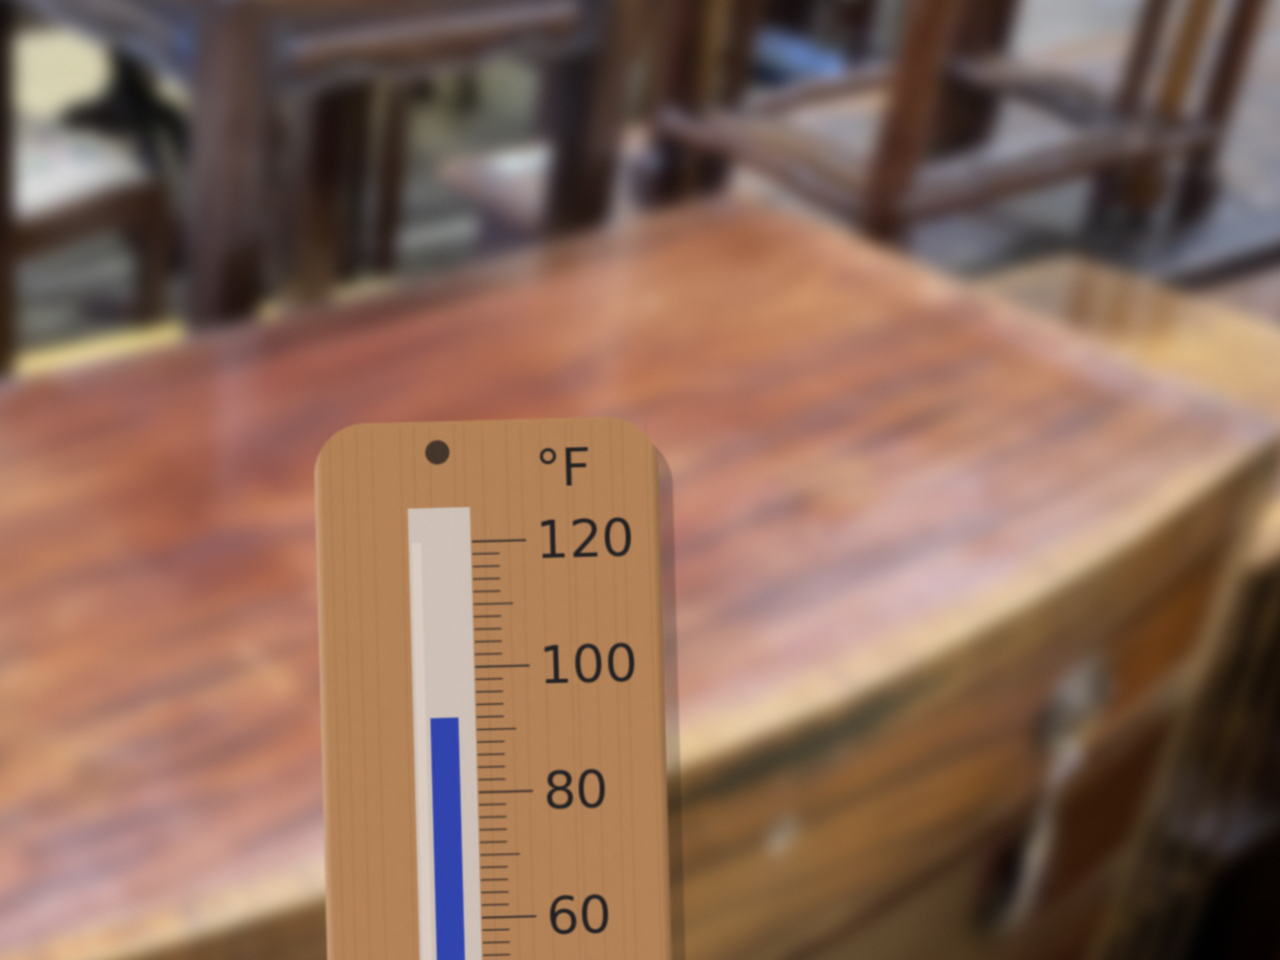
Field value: 92 °F
